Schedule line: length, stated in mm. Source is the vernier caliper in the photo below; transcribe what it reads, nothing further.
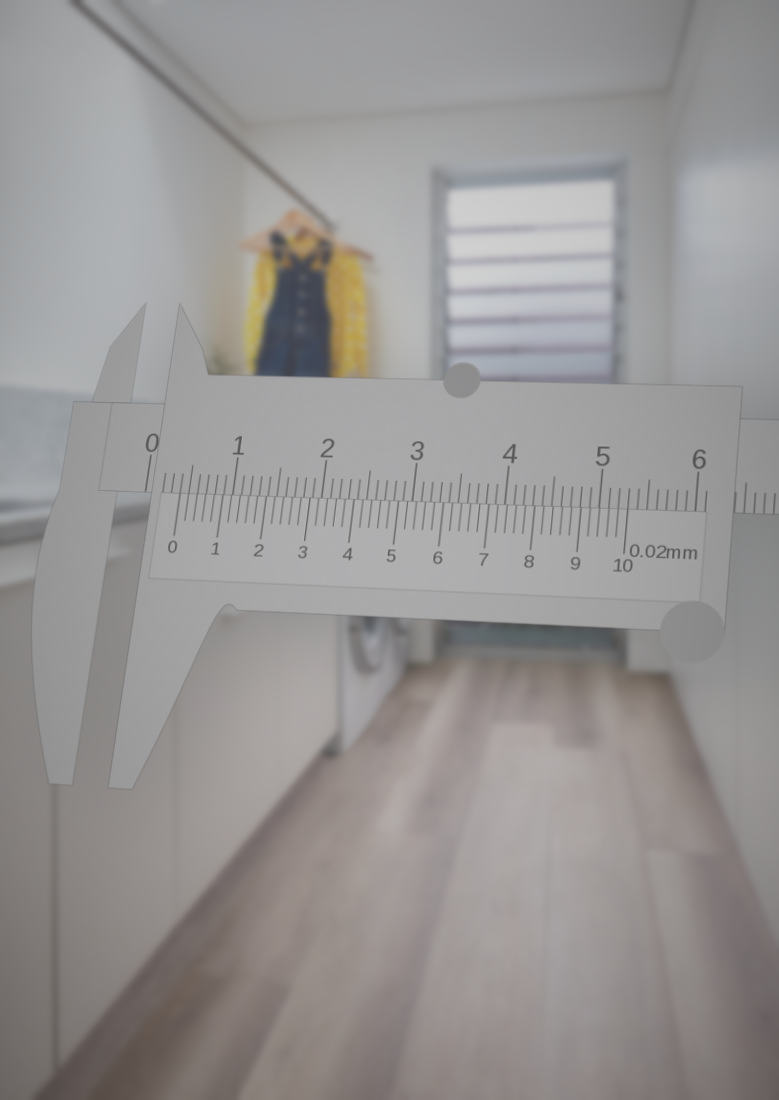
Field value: 4.0 mm
